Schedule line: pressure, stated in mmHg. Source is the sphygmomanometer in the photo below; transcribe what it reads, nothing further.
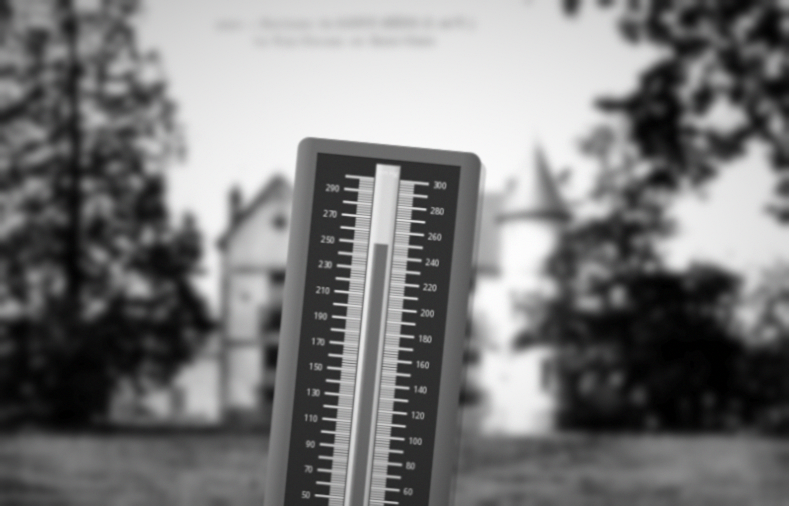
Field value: 250 mmHg
